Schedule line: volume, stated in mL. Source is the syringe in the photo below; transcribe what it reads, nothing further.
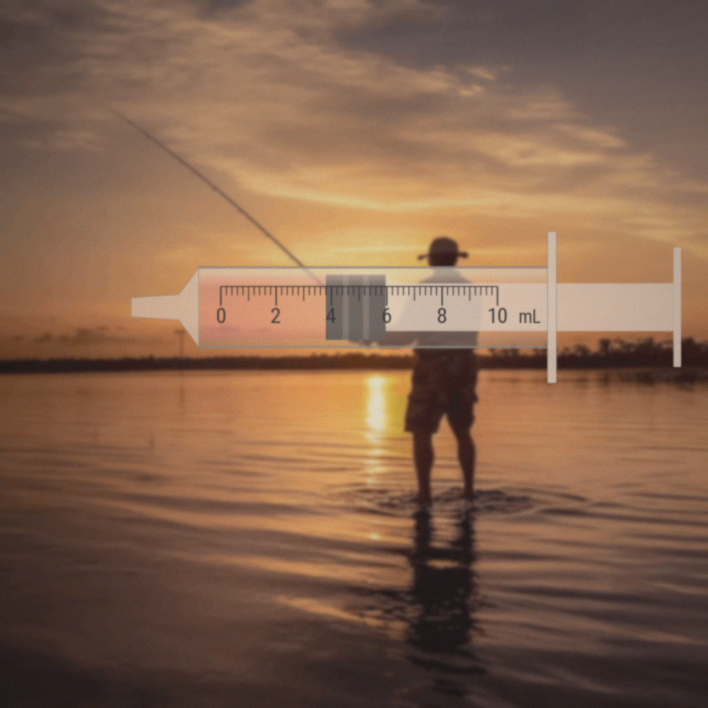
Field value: 3.8 mL
